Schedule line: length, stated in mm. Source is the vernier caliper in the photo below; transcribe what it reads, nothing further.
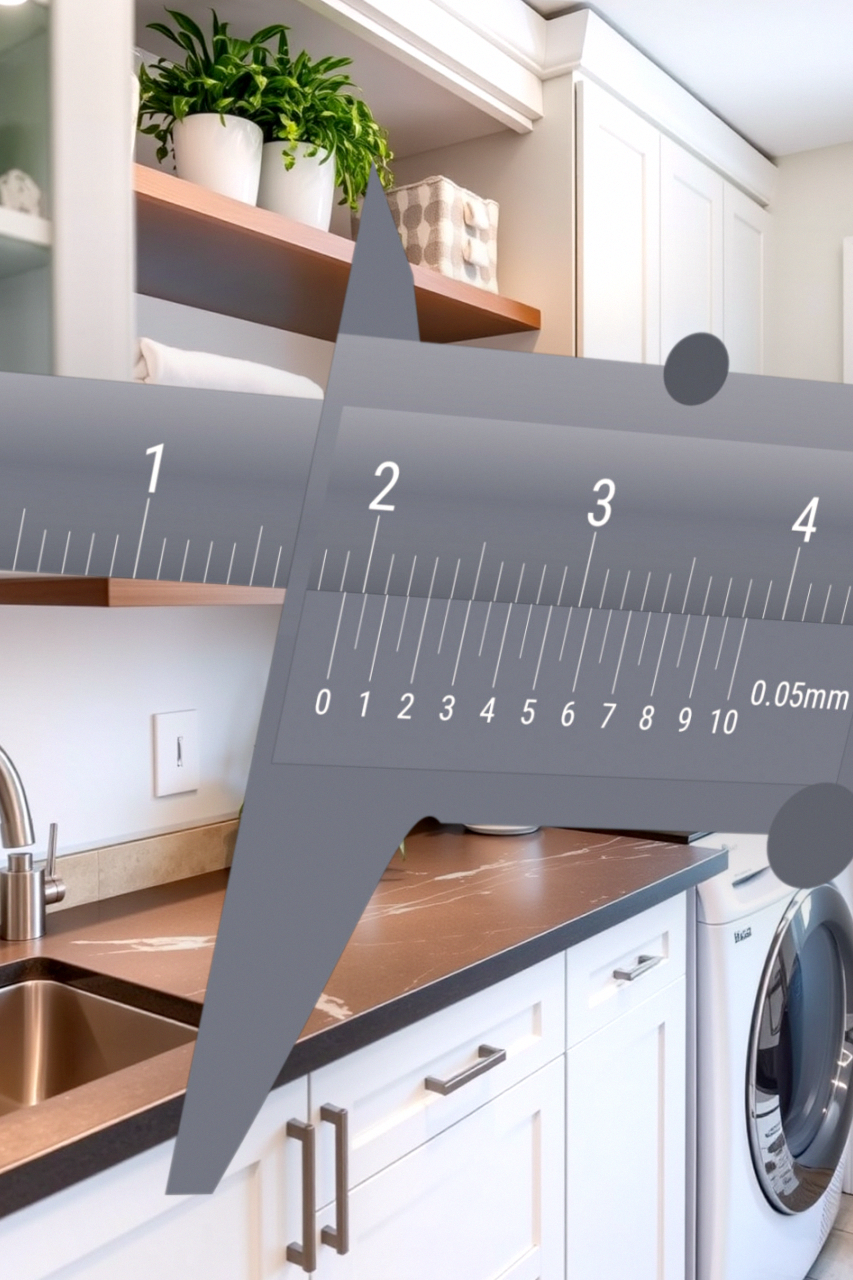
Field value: 19.2 mm
